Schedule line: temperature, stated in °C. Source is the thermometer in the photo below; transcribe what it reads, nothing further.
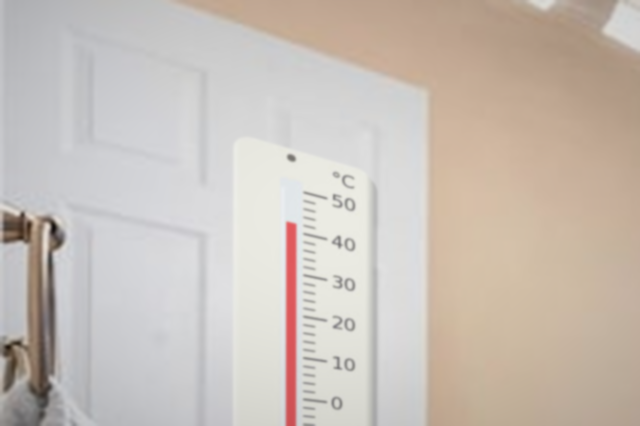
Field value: 42 °C
